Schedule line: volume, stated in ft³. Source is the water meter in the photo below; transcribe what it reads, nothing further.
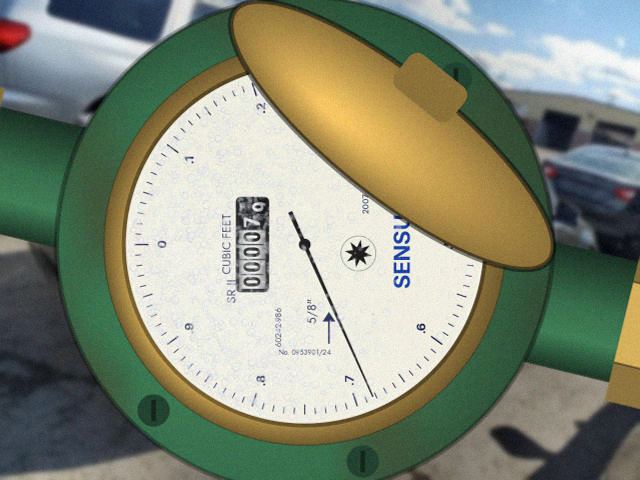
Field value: 78.68 ft³
